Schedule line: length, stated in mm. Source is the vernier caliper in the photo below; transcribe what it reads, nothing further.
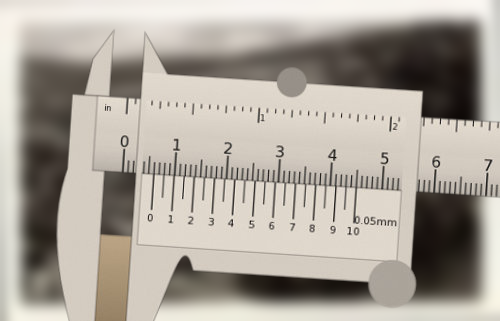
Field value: 6.0 mm
